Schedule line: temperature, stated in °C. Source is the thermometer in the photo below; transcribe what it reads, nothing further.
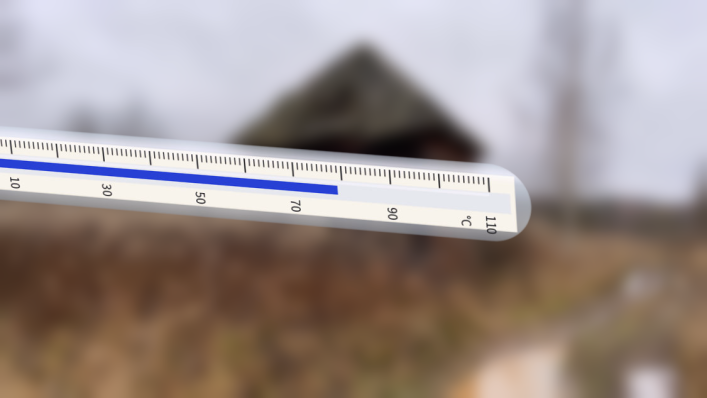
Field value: 79 °C
